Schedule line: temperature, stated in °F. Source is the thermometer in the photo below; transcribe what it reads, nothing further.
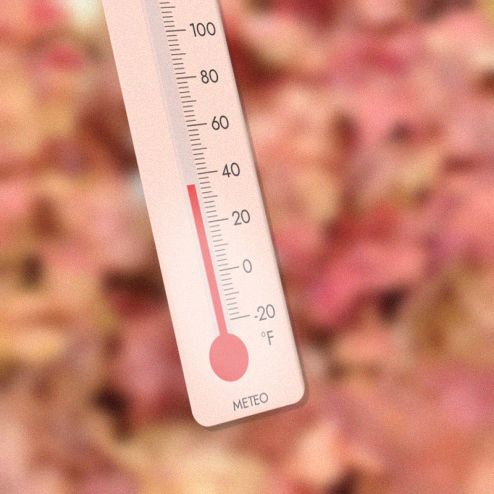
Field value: 36 °F
